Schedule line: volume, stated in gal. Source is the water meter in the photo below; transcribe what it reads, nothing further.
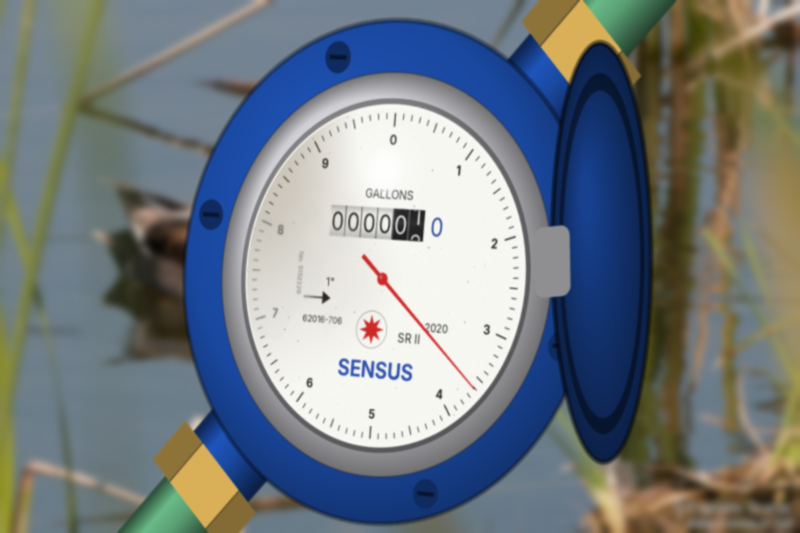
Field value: 13.6 gal
